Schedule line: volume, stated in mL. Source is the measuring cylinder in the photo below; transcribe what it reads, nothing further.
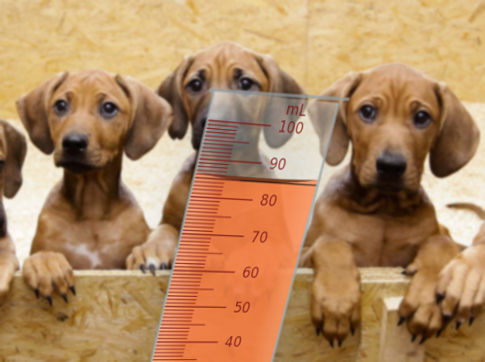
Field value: 85 mL
